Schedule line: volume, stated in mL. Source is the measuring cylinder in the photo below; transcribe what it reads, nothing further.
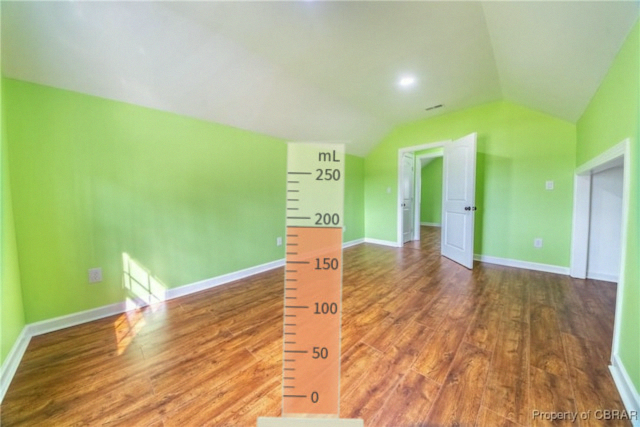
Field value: 190 mL
